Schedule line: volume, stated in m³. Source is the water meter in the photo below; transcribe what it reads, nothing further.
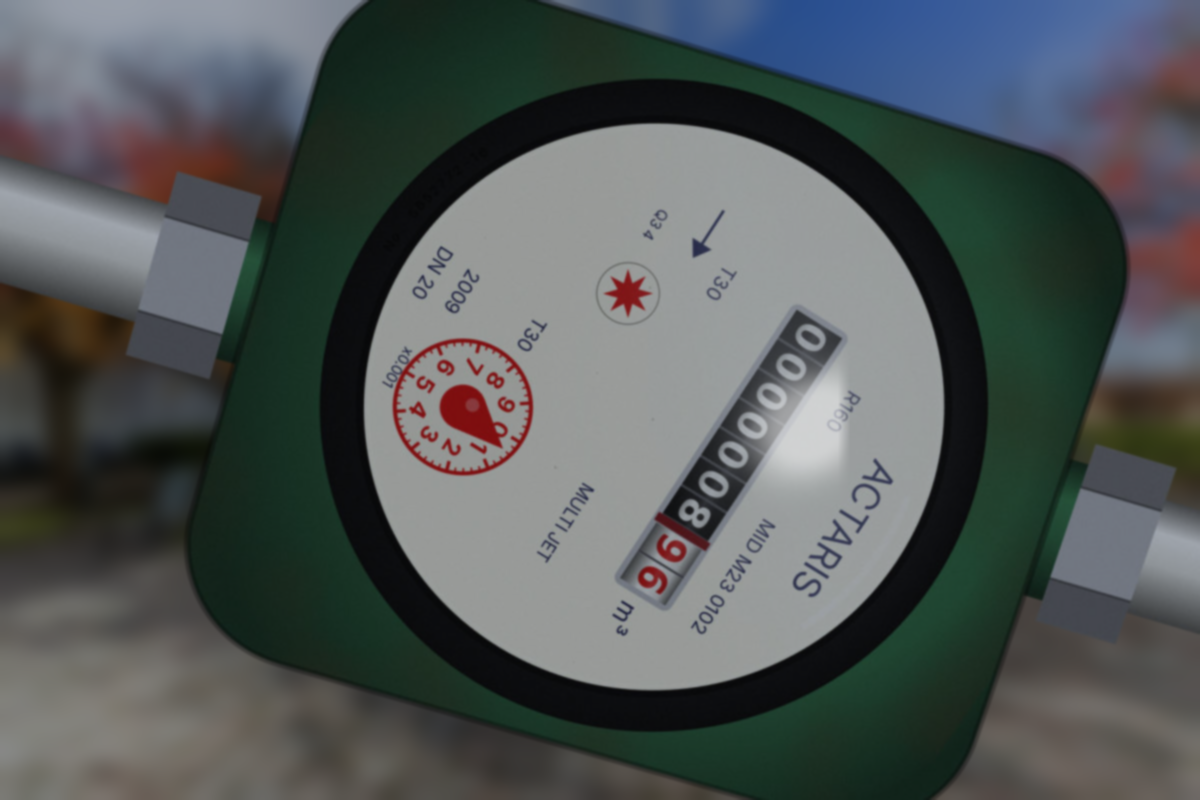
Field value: 8.960 m³
